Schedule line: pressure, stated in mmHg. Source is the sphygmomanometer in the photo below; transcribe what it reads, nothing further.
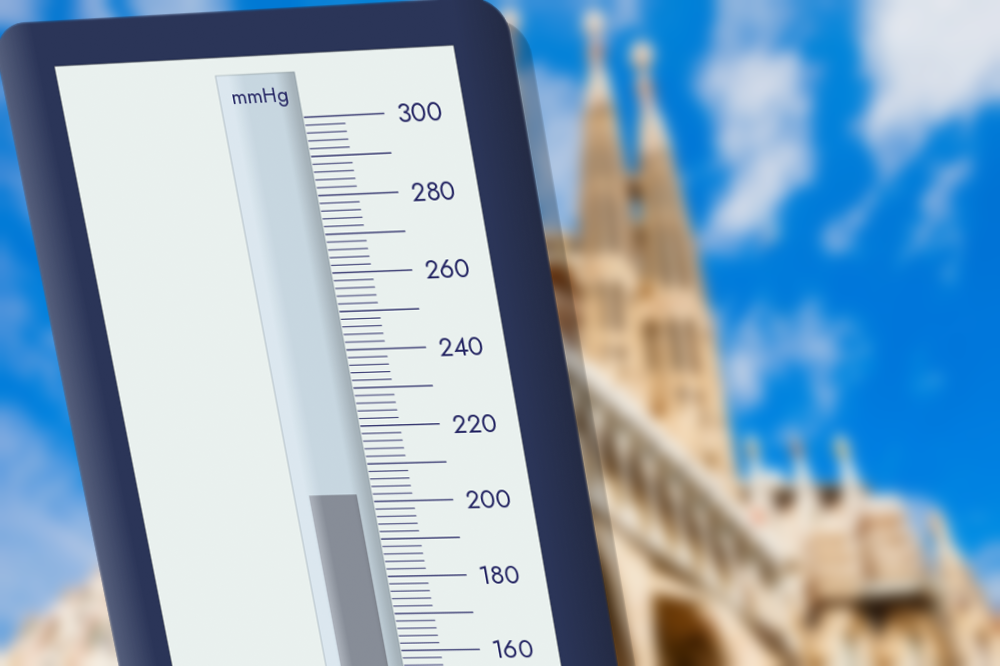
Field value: 202 mmHg
